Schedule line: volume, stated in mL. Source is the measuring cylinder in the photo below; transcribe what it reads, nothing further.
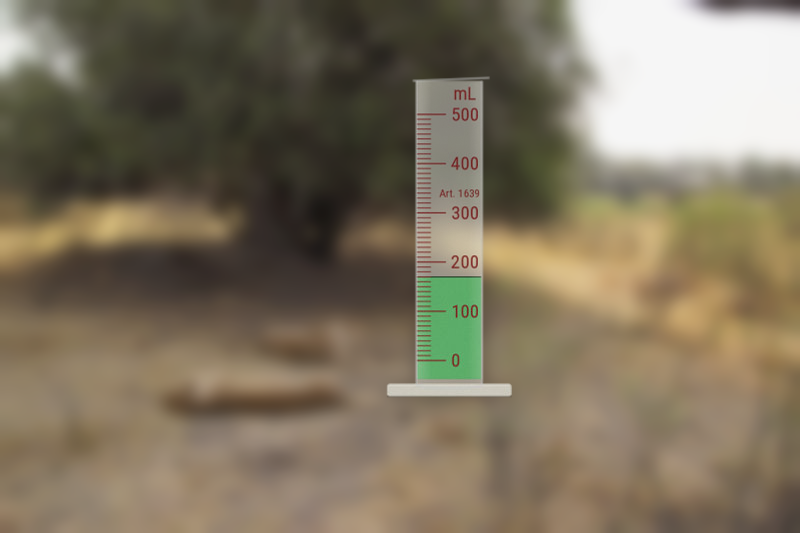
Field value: 170 mL
